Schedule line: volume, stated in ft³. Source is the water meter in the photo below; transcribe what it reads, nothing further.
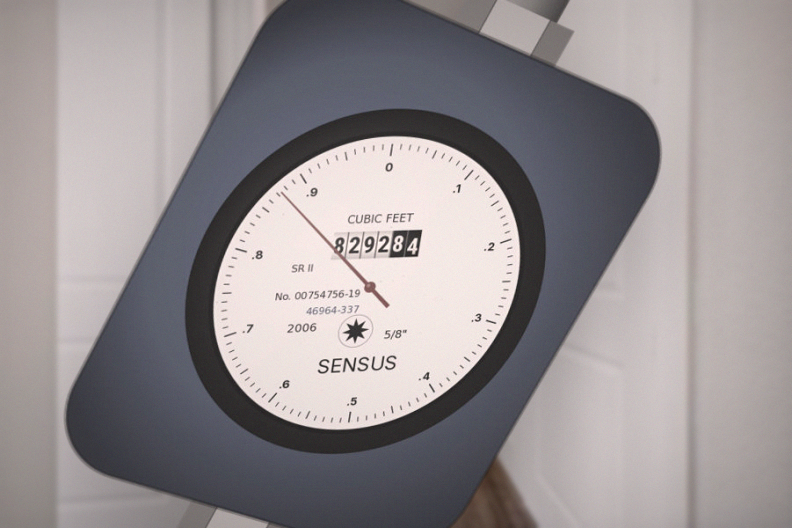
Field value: 829283.87 ft³
